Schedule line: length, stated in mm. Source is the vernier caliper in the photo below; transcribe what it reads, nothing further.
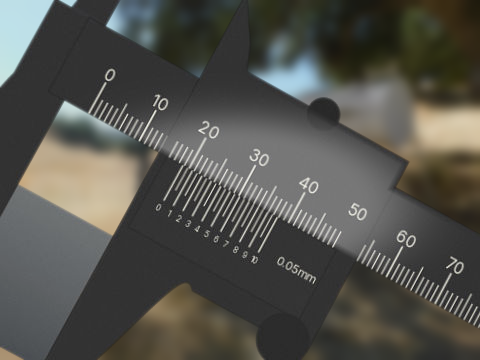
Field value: 18.8 mm
